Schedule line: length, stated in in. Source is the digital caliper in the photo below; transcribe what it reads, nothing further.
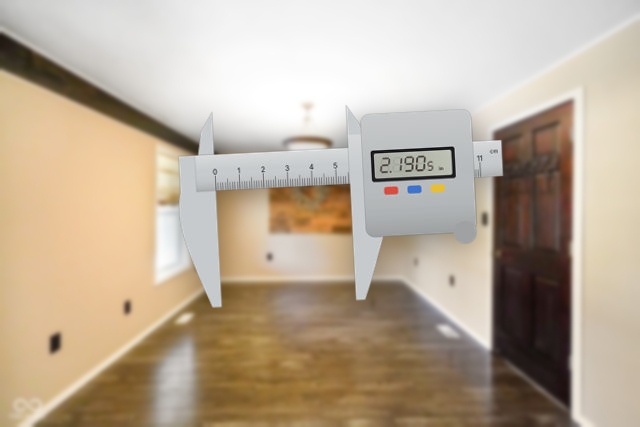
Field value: 2.1905 in
